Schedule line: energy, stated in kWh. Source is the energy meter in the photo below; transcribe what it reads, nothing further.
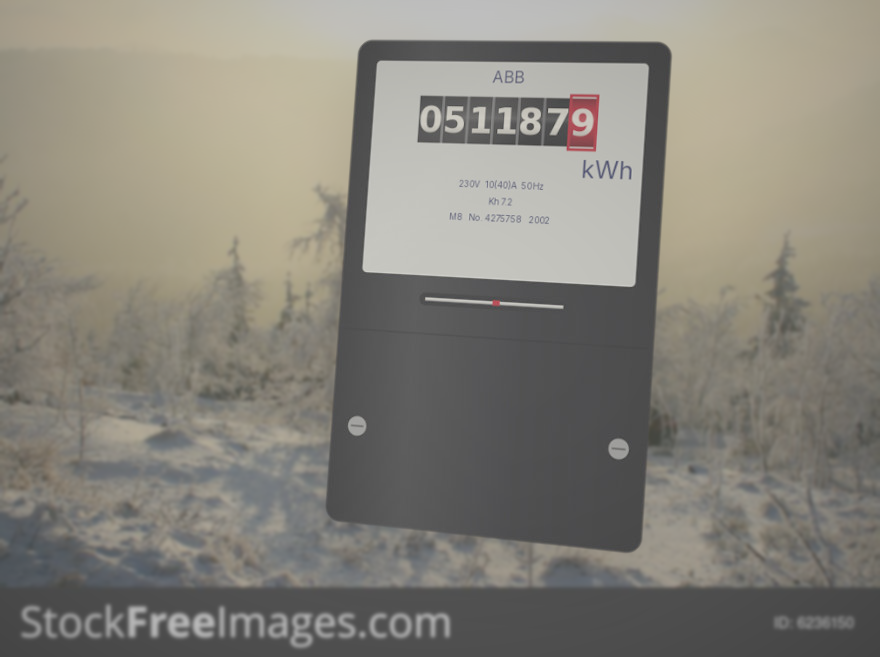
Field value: 51187.9 kWh
